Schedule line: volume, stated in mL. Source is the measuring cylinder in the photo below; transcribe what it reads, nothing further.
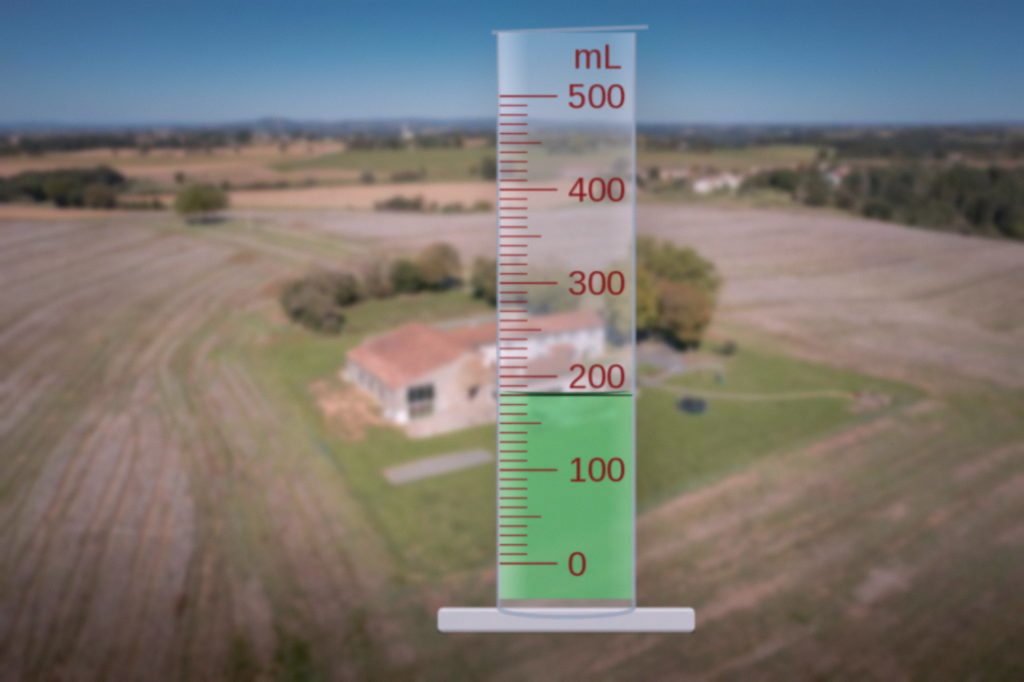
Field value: 180 mL
